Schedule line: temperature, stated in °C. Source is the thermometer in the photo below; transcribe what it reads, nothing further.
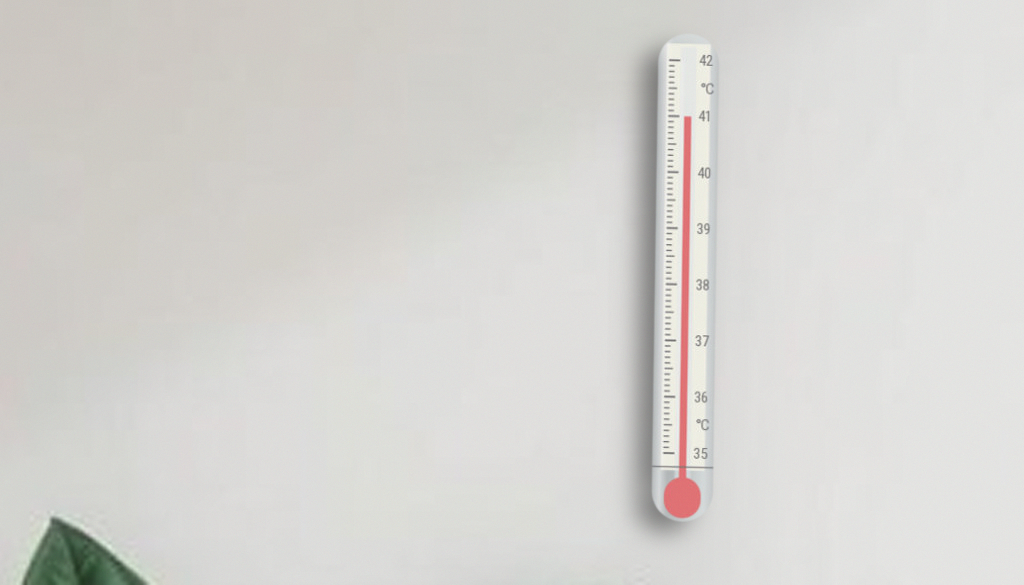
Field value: 41 °C
